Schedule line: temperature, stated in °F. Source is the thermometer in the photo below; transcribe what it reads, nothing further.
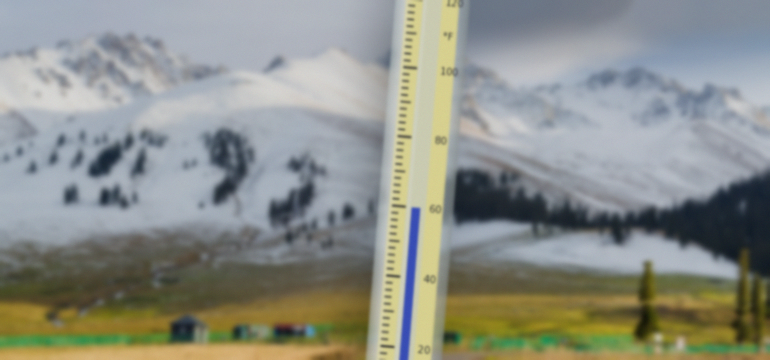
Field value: 60 °F
